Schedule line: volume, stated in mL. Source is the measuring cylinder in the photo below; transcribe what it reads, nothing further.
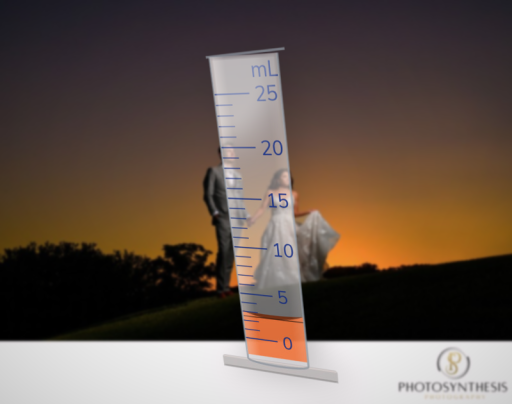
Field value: 2.5 mL
